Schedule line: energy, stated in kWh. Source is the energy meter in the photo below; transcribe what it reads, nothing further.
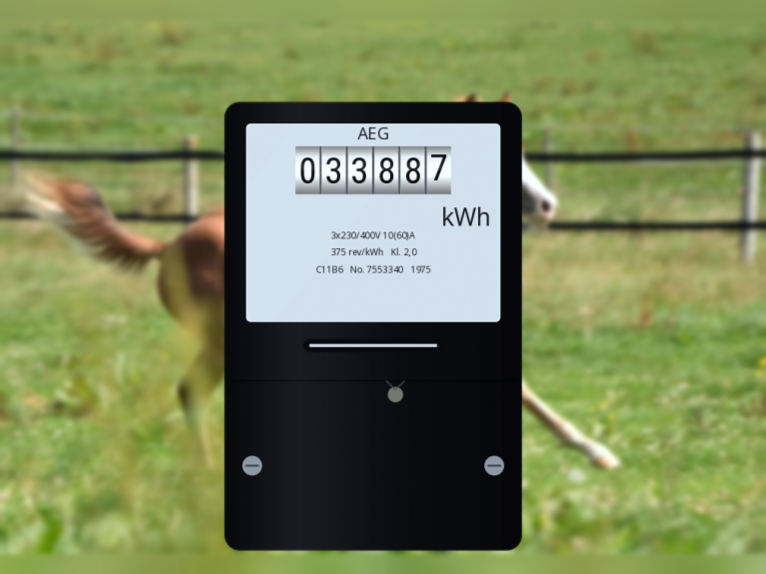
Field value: 33887 kWh
